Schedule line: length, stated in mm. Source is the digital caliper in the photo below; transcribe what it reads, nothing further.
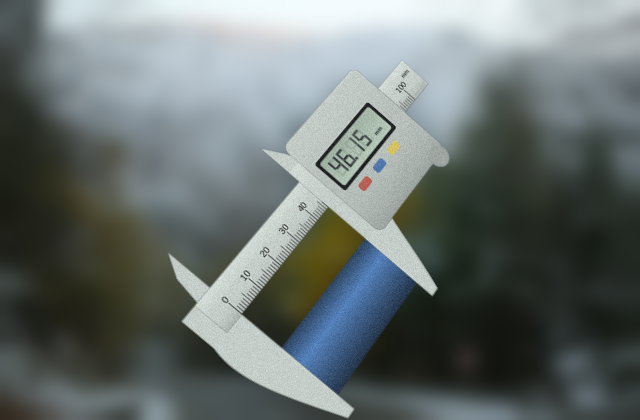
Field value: 46.15 mm
